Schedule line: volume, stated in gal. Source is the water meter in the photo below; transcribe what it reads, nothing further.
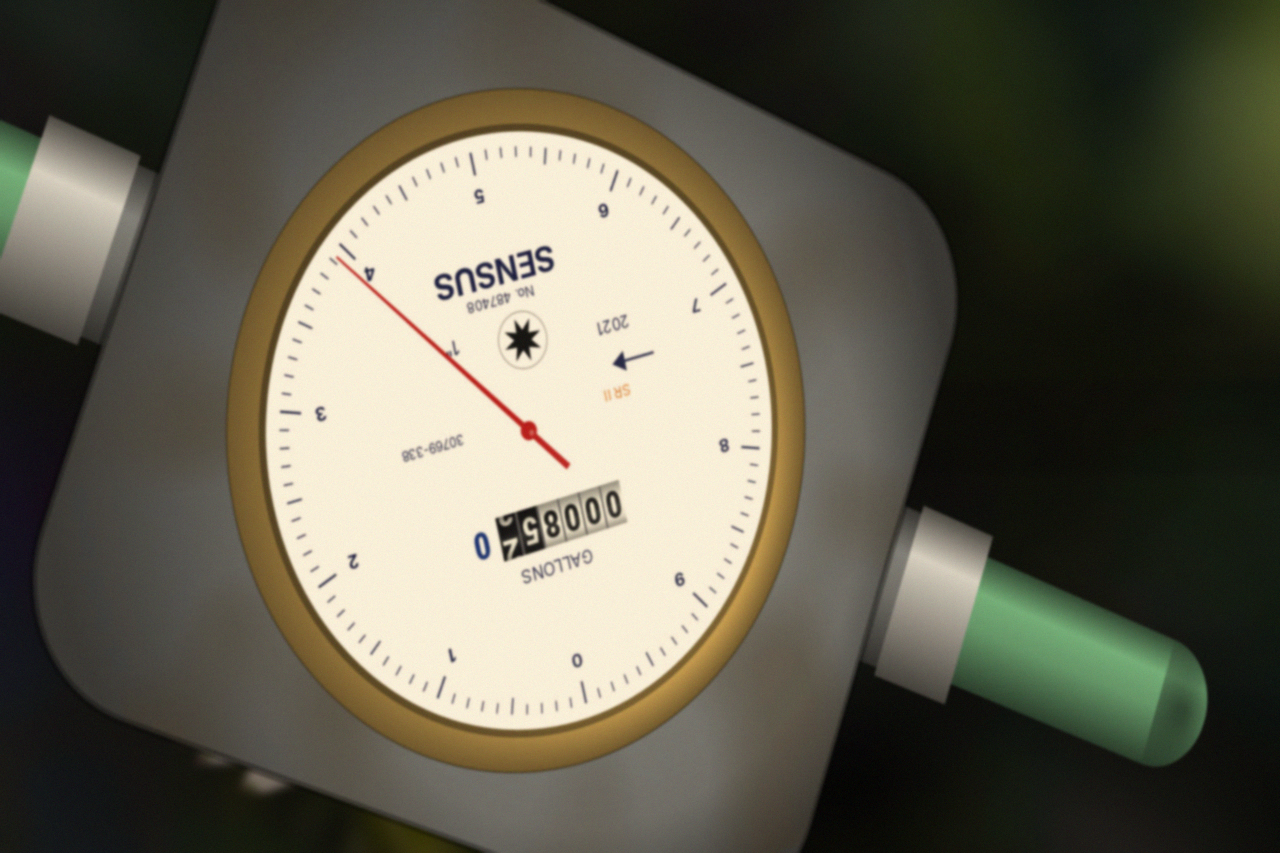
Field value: 8523.9 gal
